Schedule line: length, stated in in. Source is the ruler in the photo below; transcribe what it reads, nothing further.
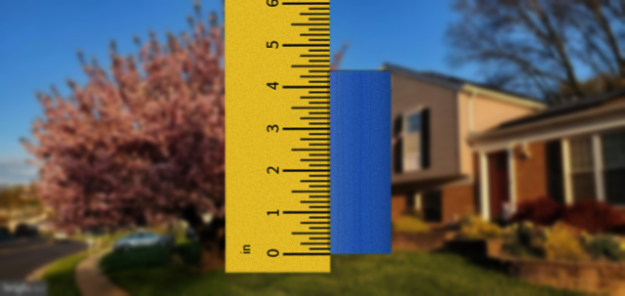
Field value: 4.375 in
